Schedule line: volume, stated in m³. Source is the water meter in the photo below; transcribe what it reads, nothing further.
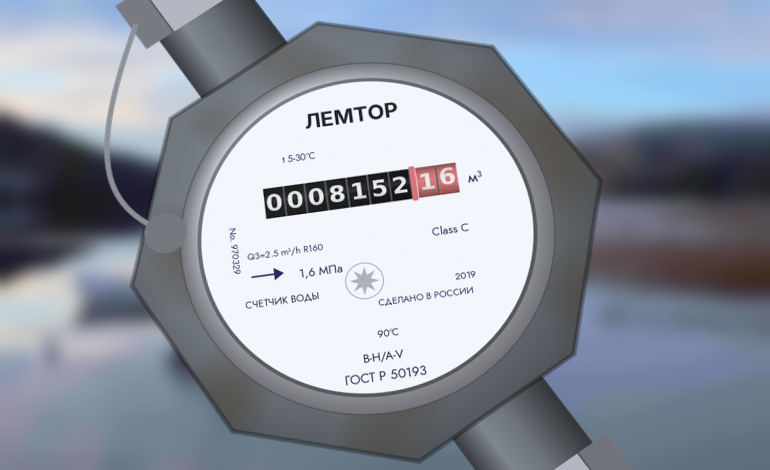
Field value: 8152.16 m³
